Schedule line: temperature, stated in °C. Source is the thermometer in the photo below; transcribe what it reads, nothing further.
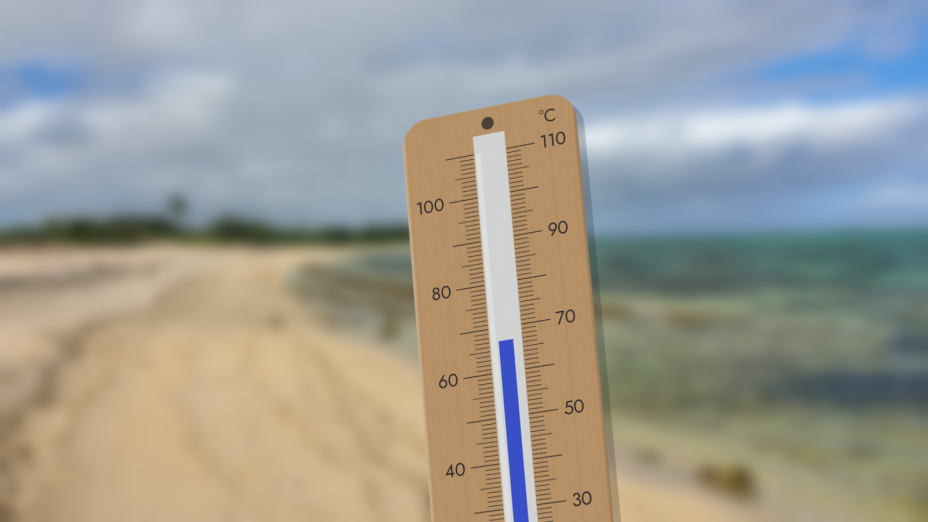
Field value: 67 °C
